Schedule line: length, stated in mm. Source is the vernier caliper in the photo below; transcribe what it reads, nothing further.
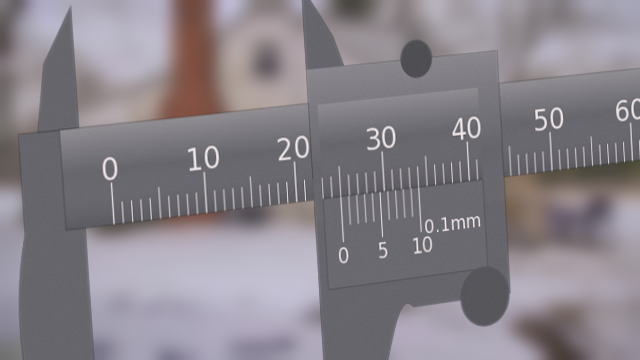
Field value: 25.0 mm
